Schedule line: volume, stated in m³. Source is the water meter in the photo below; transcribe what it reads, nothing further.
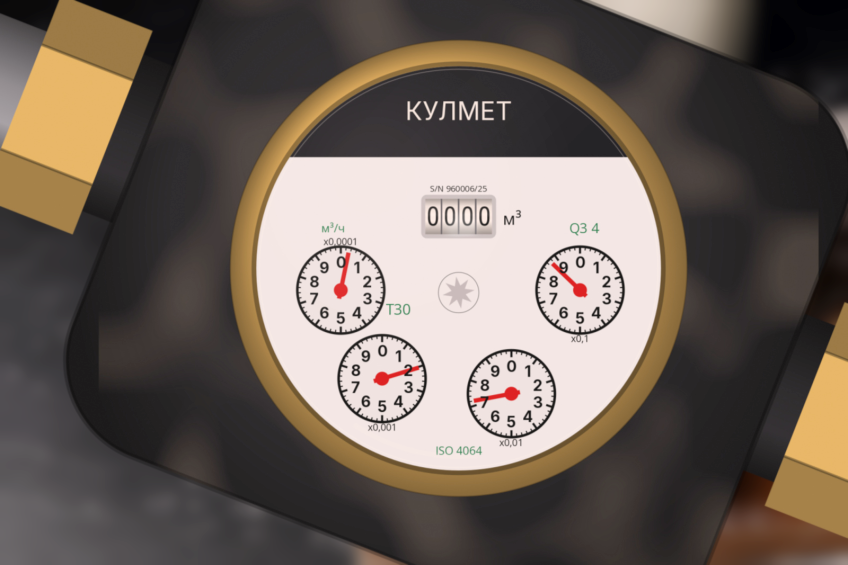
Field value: 0.8720 m³
